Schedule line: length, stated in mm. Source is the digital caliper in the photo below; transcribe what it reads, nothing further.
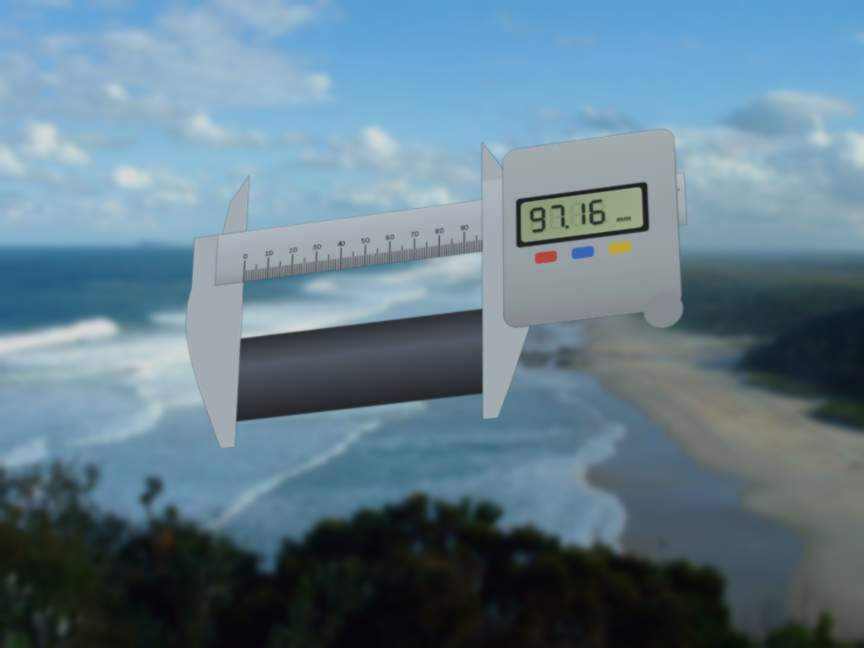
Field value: 97.16 mm
